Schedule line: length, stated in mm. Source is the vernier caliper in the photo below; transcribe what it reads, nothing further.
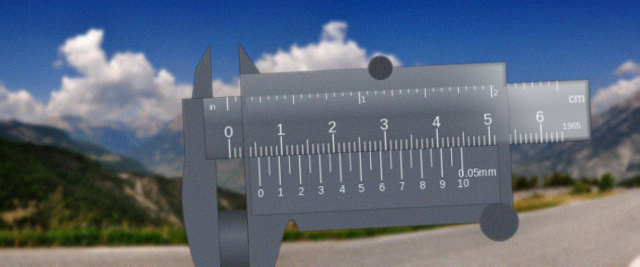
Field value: 5.5 mm
